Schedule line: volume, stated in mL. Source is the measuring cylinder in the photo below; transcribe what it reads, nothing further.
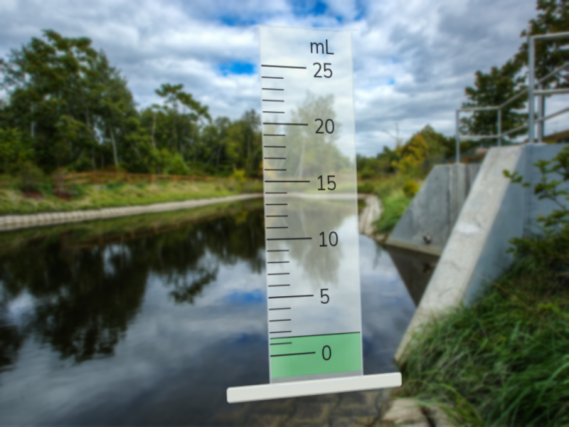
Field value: 1.5 mL
